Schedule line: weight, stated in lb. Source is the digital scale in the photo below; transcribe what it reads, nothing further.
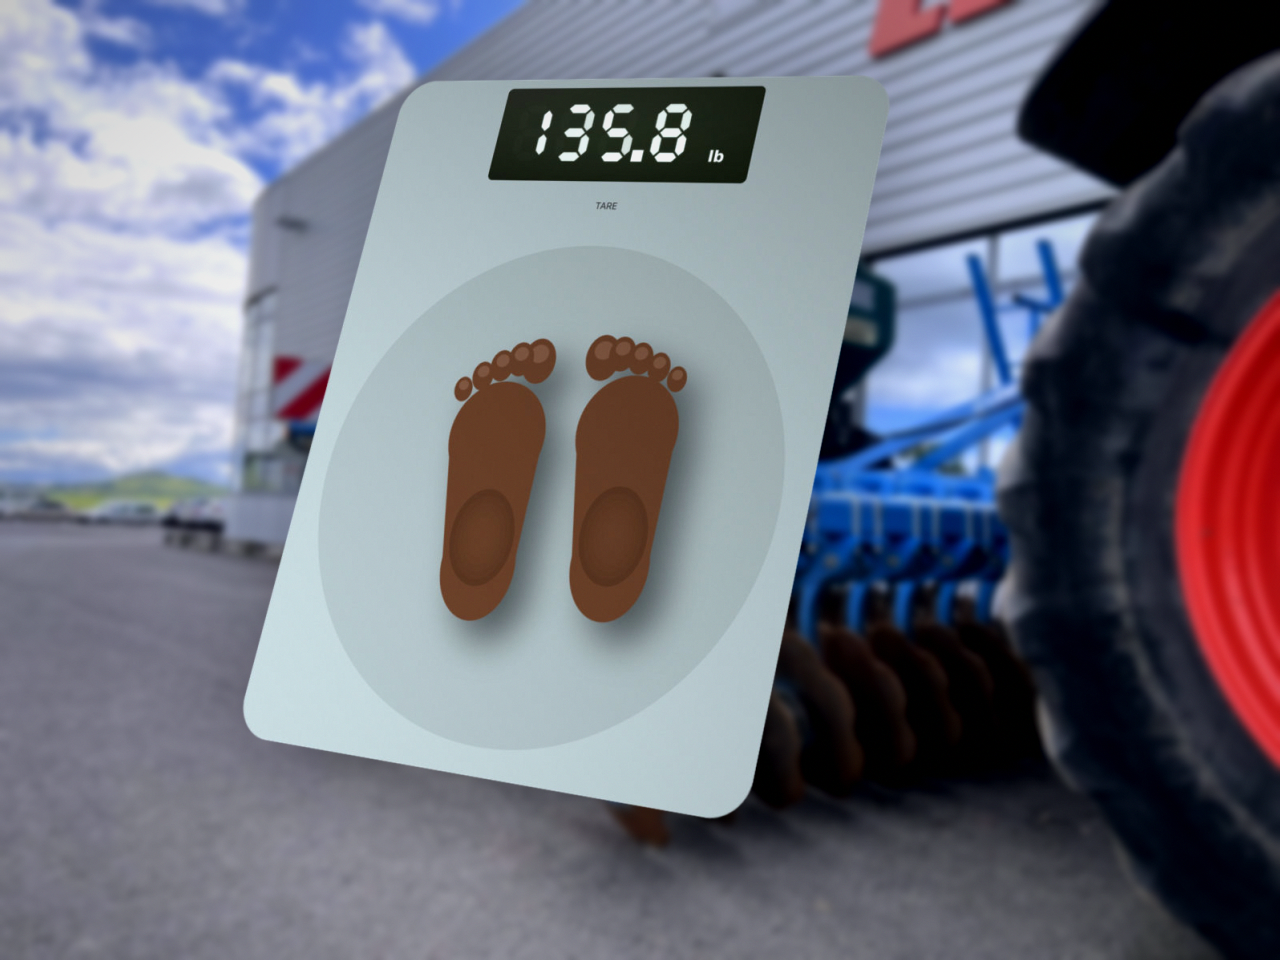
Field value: 135.8 lb
